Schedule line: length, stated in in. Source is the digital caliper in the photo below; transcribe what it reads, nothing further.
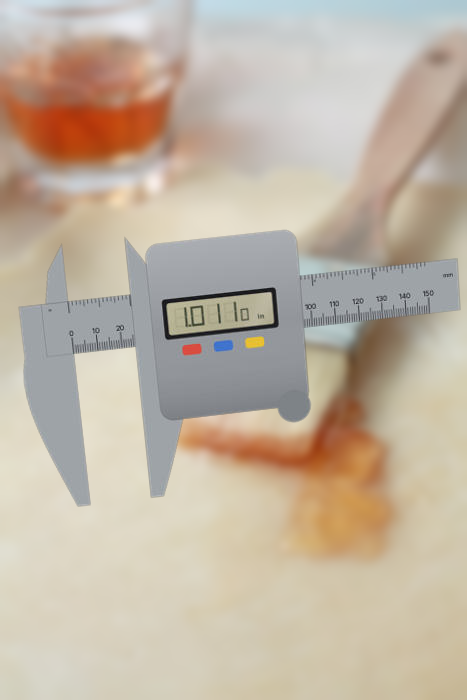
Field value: 1.0110 in
